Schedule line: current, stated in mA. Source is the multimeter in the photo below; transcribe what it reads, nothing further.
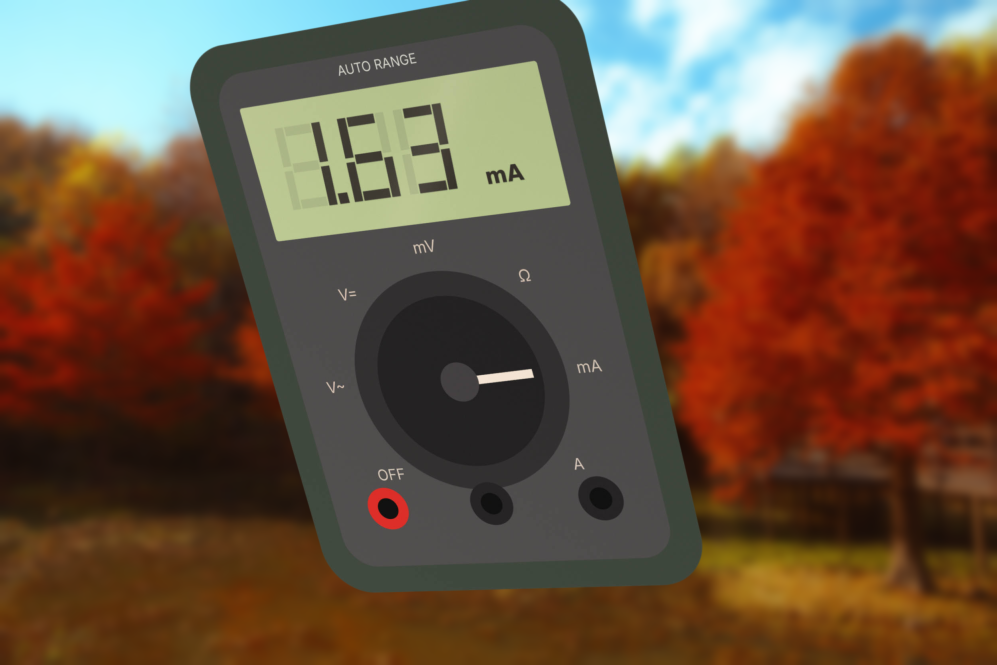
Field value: 1.63 mA
